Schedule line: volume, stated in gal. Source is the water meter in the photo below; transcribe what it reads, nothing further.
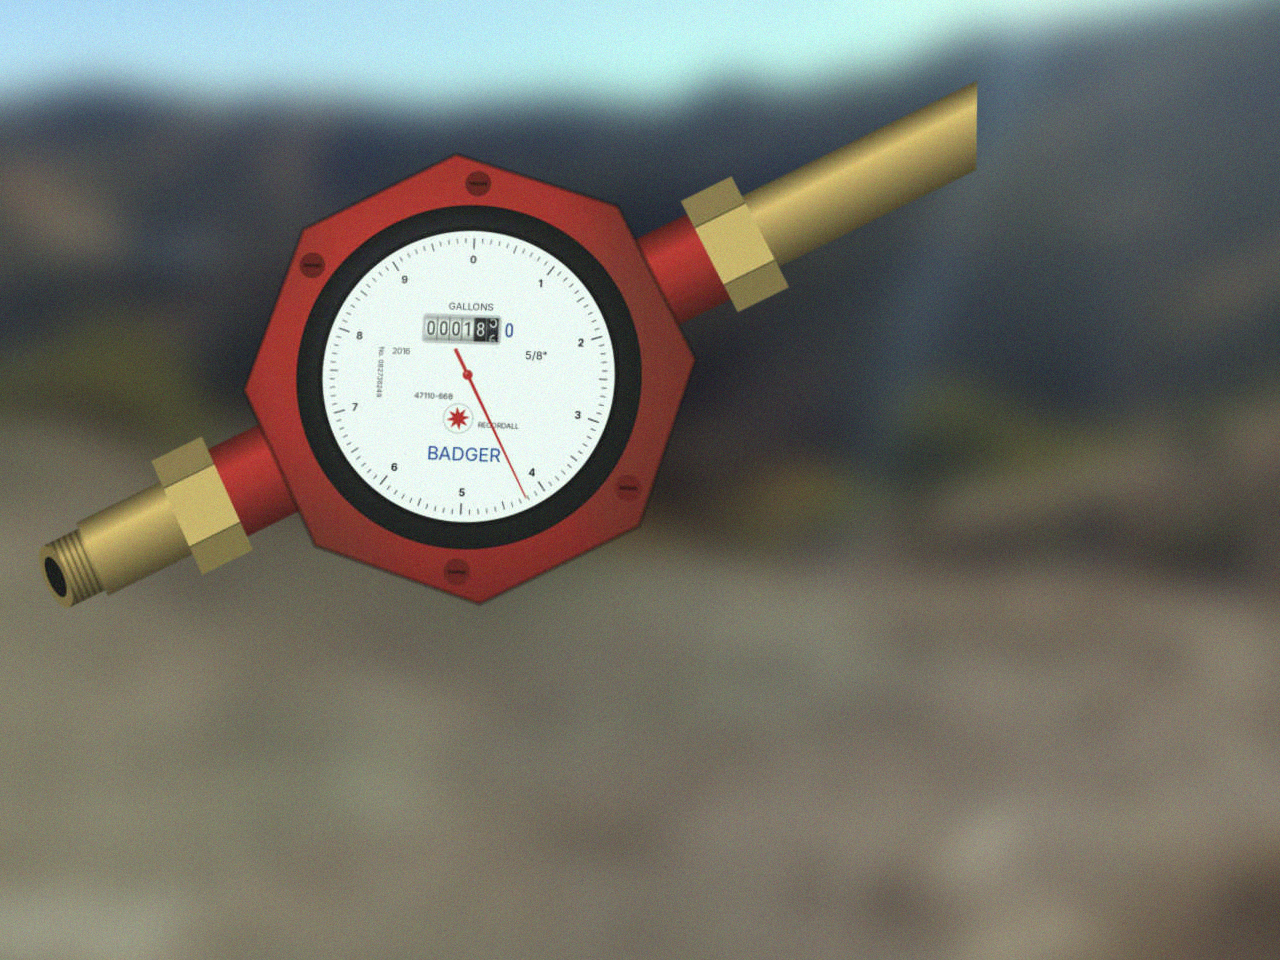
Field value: 1854.2 gal
